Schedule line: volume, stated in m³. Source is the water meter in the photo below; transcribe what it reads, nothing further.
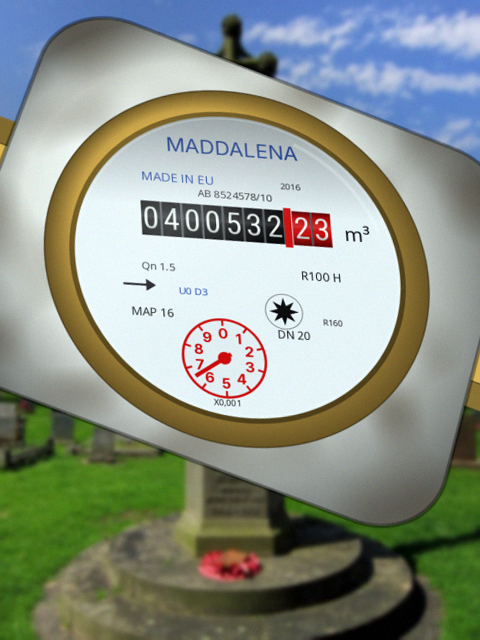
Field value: 400532.236 m³
